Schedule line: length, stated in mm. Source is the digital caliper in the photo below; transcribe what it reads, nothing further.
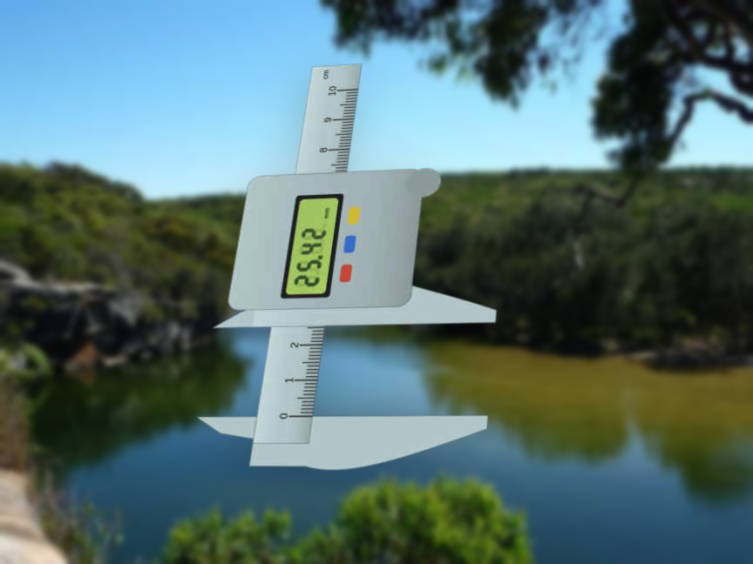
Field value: 25.42 mm
